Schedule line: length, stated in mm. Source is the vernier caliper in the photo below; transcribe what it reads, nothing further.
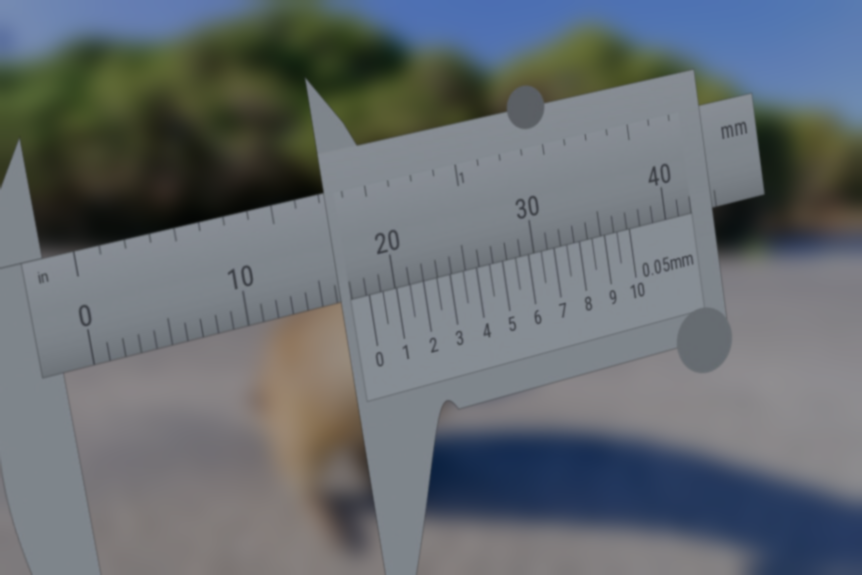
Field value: 18.2 mm
